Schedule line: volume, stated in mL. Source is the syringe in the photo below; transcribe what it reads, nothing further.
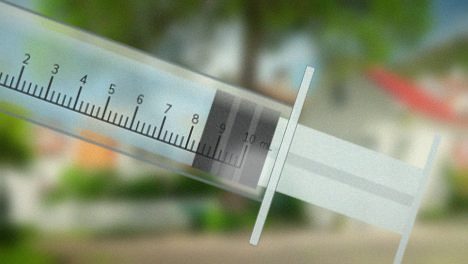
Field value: 8.4 mL
